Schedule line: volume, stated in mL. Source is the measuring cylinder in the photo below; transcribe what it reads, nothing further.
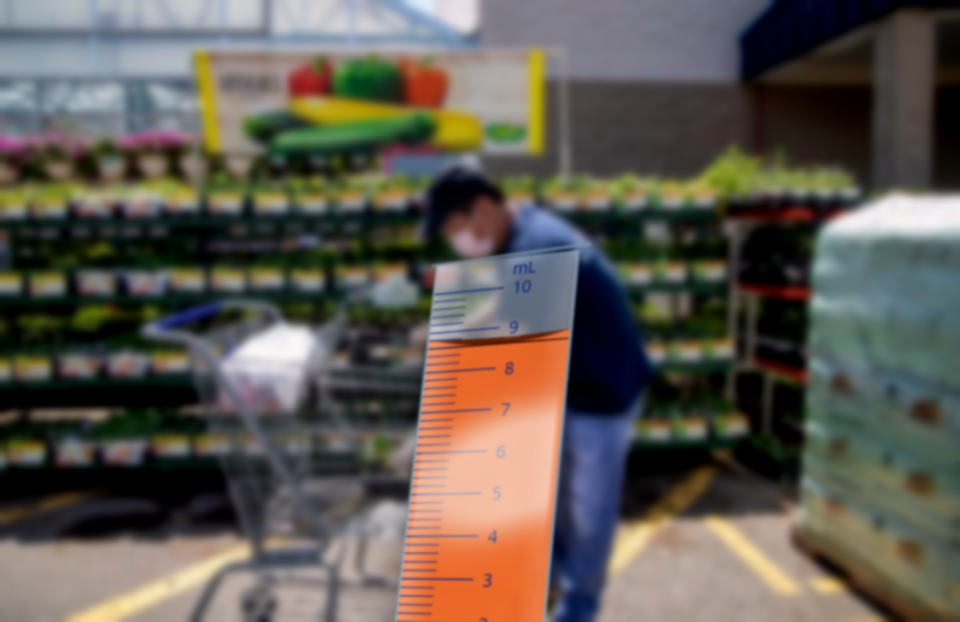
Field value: 8.6 mL
